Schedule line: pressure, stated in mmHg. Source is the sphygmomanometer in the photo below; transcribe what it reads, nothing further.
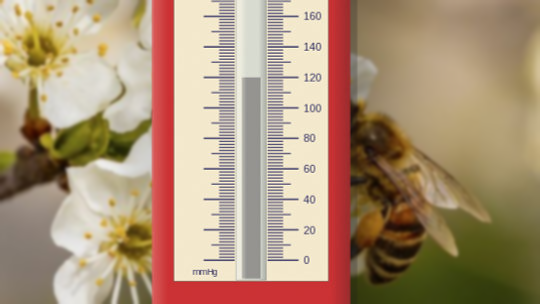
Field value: 120 mmHg
